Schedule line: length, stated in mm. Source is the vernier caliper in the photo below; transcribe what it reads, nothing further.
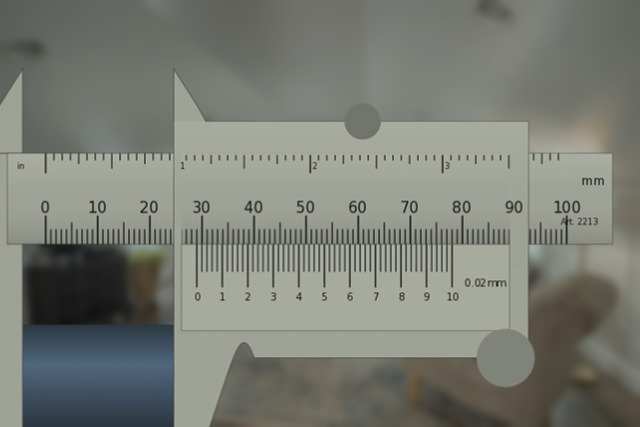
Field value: 29.0 mm
